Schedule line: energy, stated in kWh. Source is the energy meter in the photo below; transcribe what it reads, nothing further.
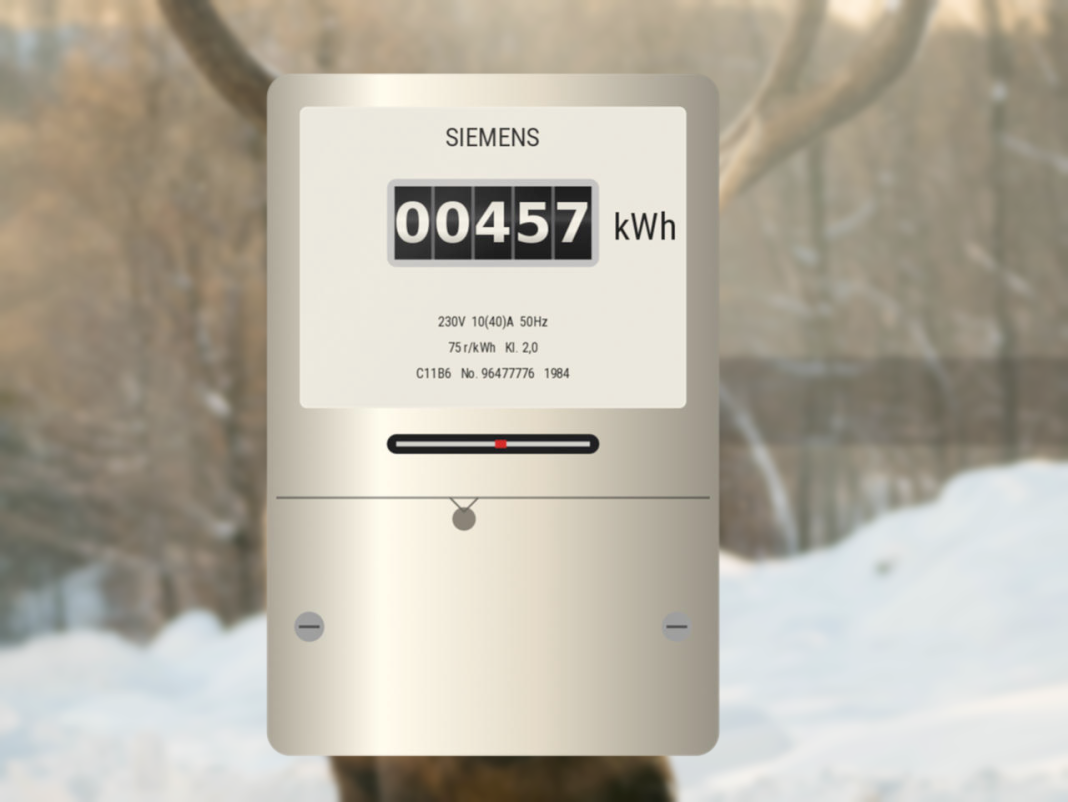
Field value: 457 kWh
